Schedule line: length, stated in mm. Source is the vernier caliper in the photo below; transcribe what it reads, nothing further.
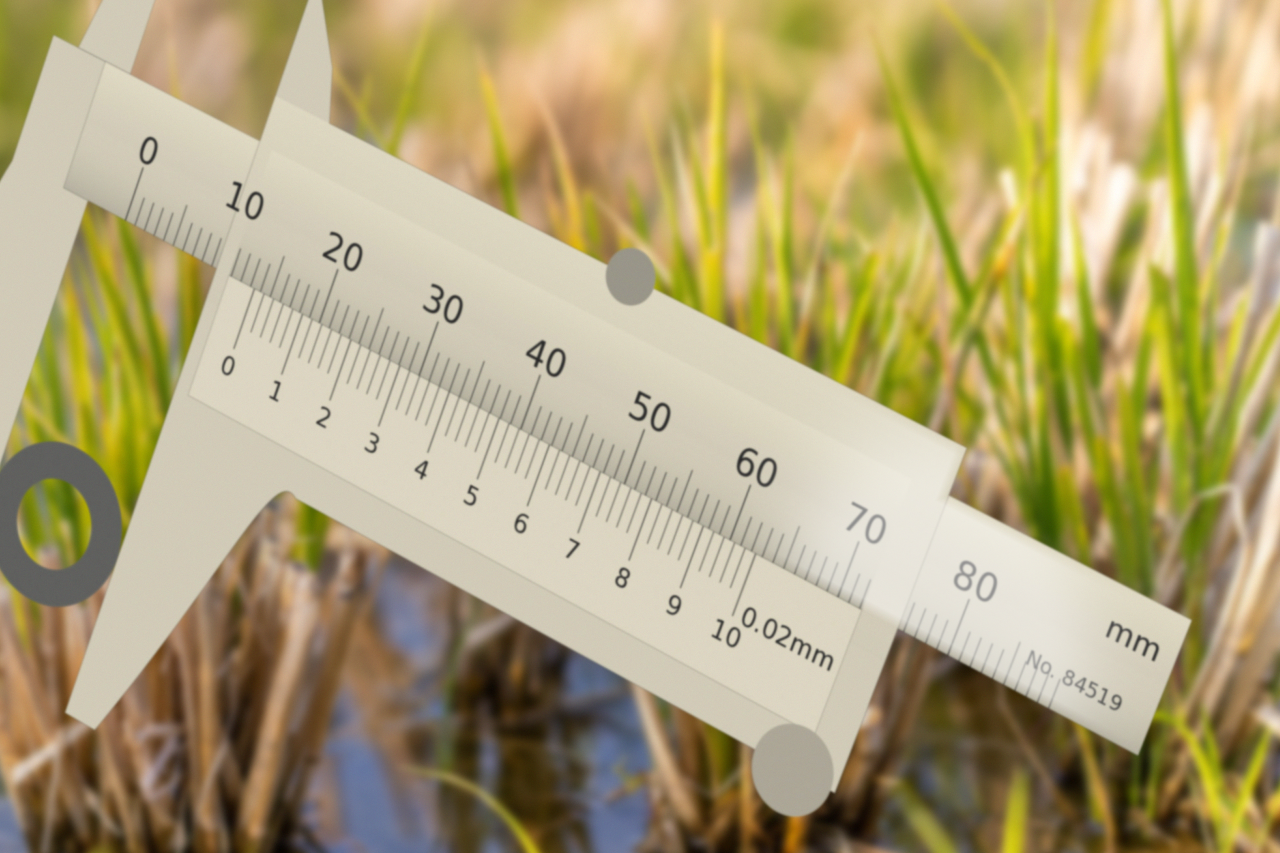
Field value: 13.4 mm
